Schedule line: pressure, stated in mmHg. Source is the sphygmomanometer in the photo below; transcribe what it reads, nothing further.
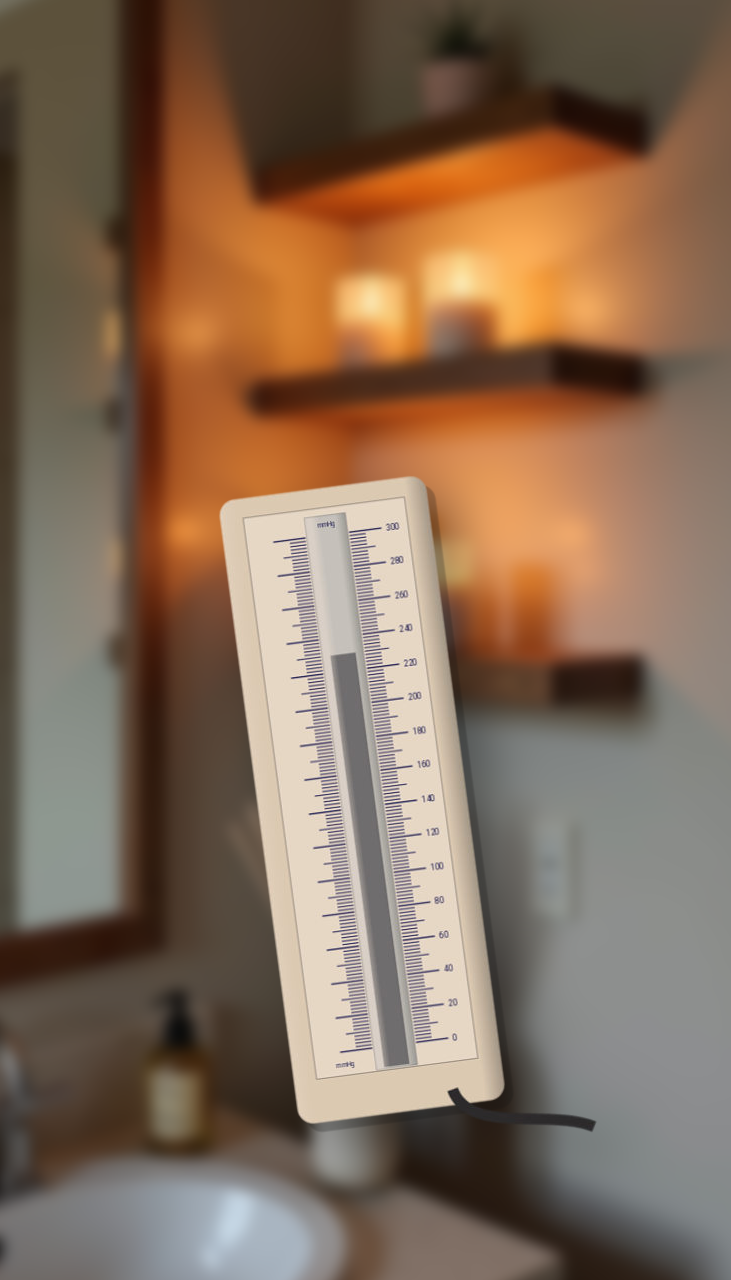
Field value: 230 mmHg
